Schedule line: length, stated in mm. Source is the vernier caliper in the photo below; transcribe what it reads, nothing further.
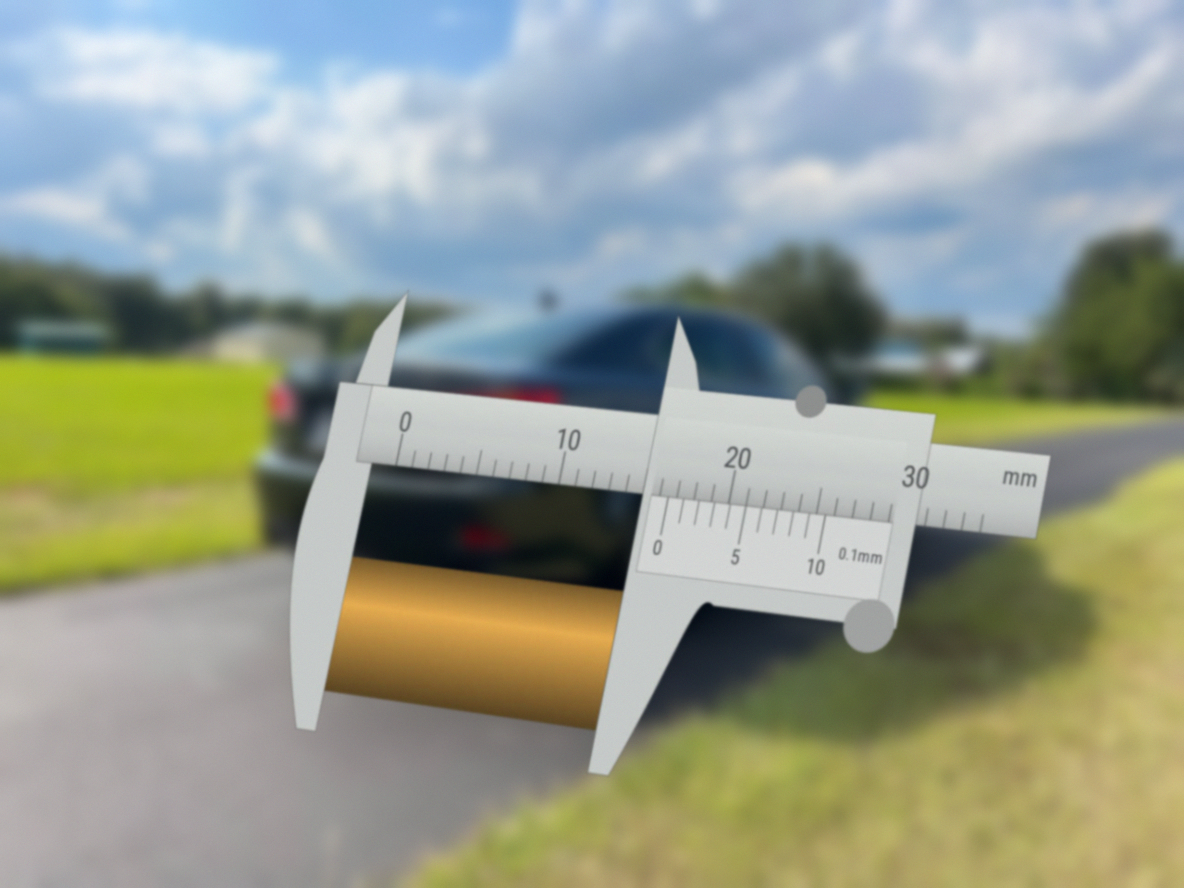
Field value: 16.5 mm
